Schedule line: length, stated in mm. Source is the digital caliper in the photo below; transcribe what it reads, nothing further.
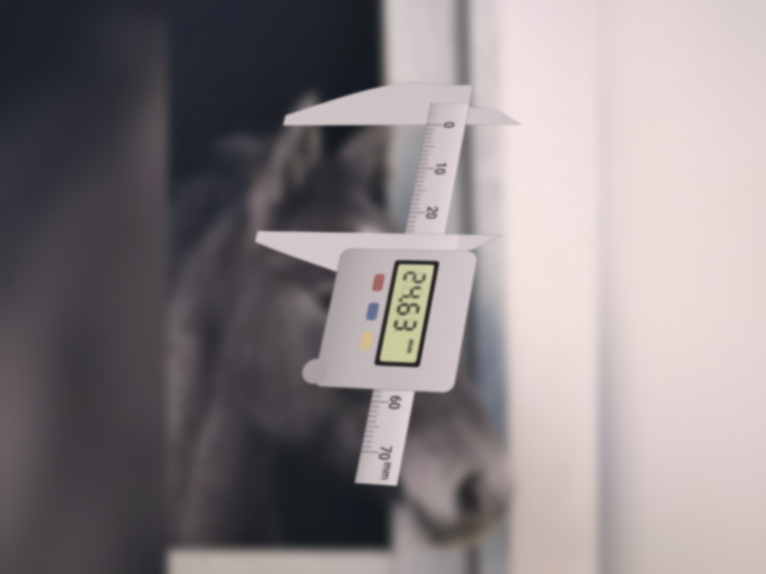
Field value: 24.63 mm
